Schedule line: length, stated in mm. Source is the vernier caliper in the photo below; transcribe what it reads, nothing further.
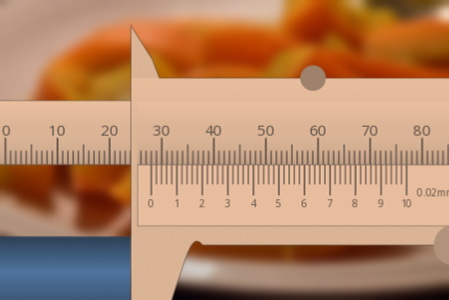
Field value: 28.0 mm
